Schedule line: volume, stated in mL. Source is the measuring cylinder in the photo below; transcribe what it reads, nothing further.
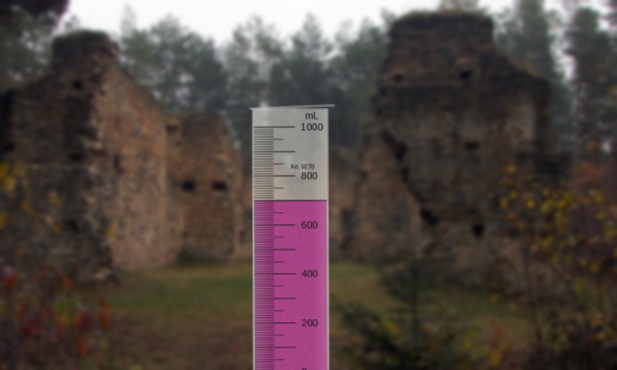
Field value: 700 mL
